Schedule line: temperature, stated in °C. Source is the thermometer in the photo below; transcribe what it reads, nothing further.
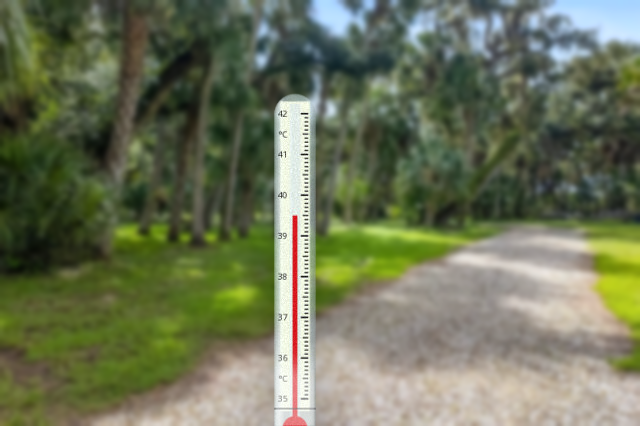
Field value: 39.5 °C
